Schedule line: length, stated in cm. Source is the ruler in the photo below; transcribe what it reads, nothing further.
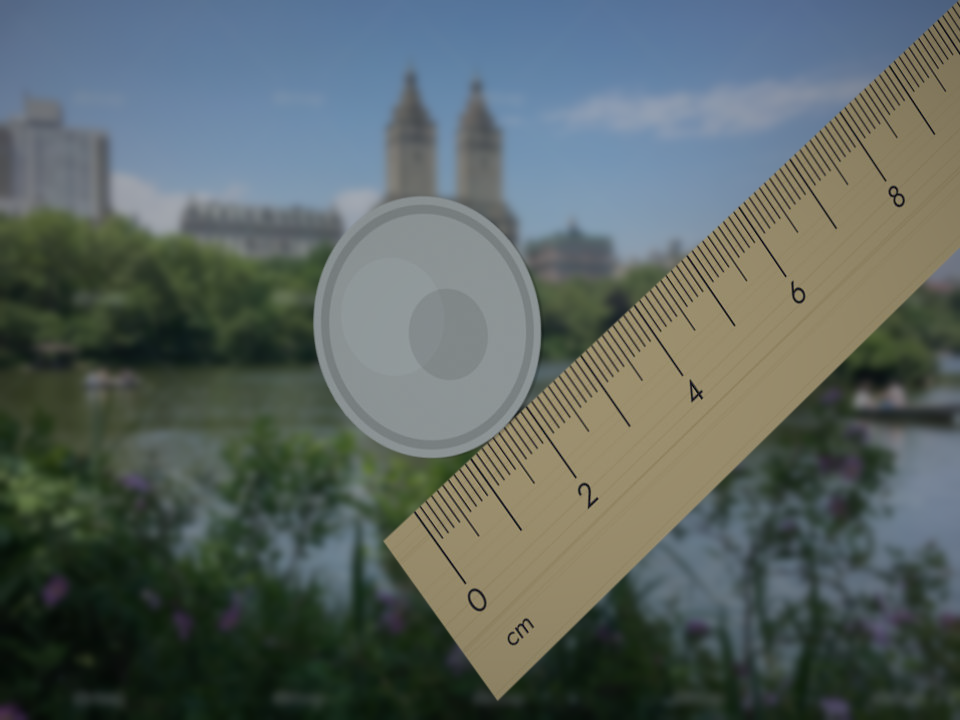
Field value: 3.1 cm
